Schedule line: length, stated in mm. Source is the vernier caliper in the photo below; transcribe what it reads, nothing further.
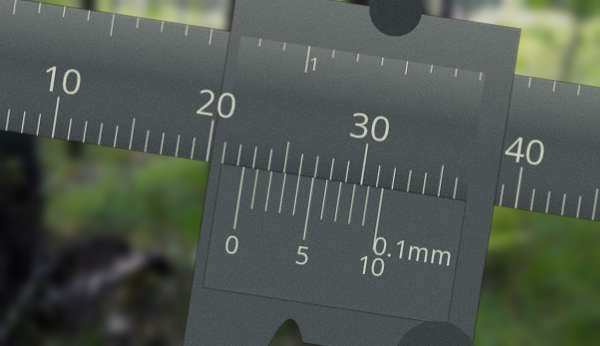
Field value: 22.4 mm
